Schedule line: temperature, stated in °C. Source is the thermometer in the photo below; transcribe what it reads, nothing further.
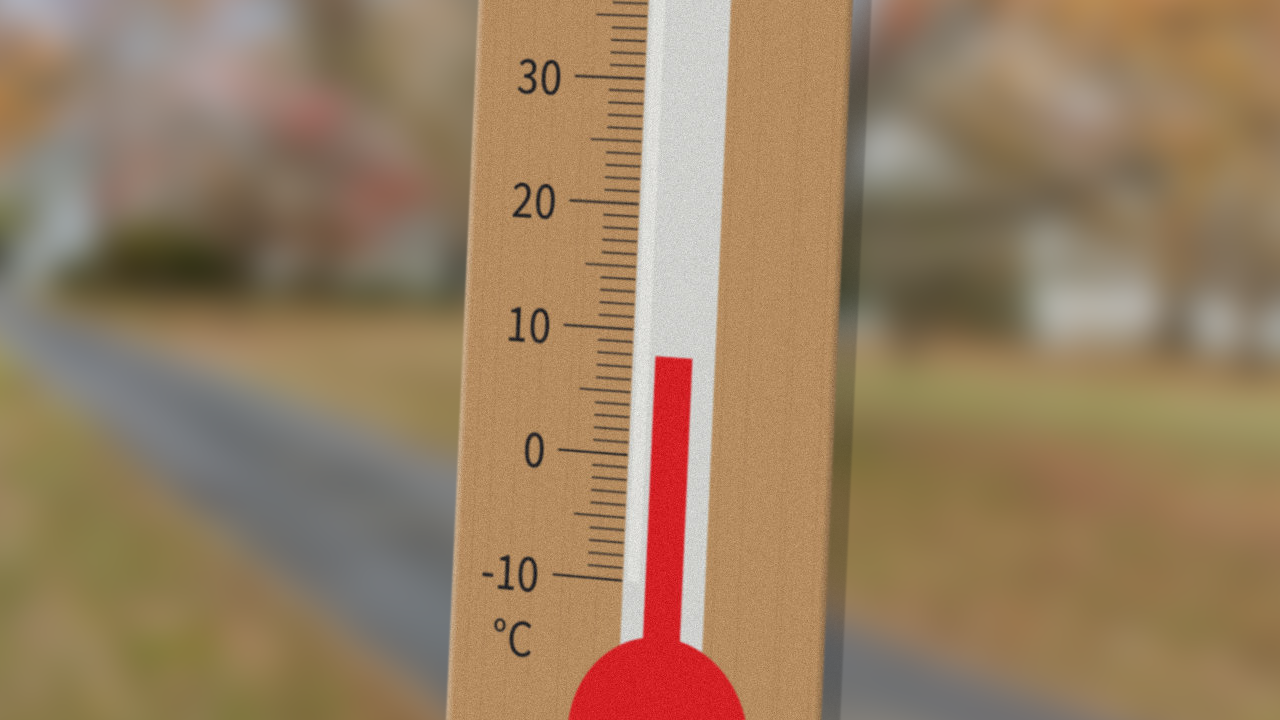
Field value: 8 °C
